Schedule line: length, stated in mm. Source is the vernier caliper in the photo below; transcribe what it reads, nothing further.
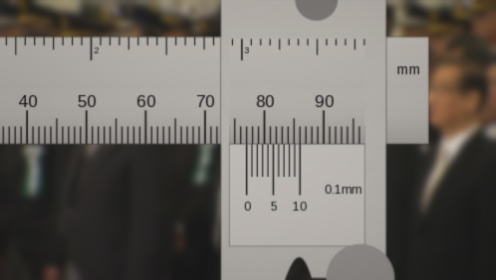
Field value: 77.0 mm
